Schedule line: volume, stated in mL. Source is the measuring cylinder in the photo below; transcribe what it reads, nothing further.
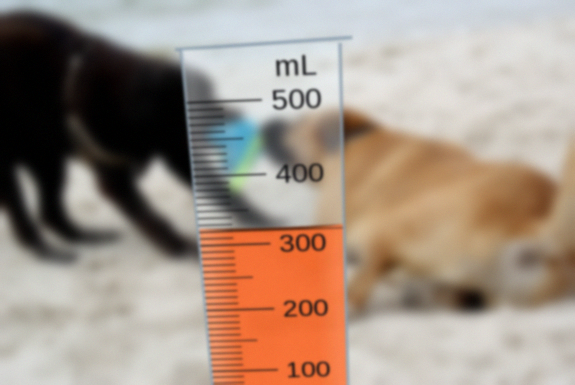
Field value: 320 mL
